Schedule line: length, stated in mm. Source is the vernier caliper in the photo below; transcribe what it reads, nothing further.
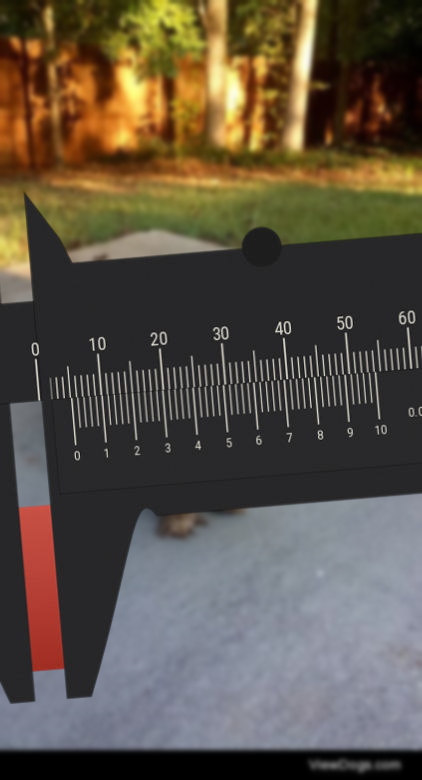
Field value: 5.2 mm
